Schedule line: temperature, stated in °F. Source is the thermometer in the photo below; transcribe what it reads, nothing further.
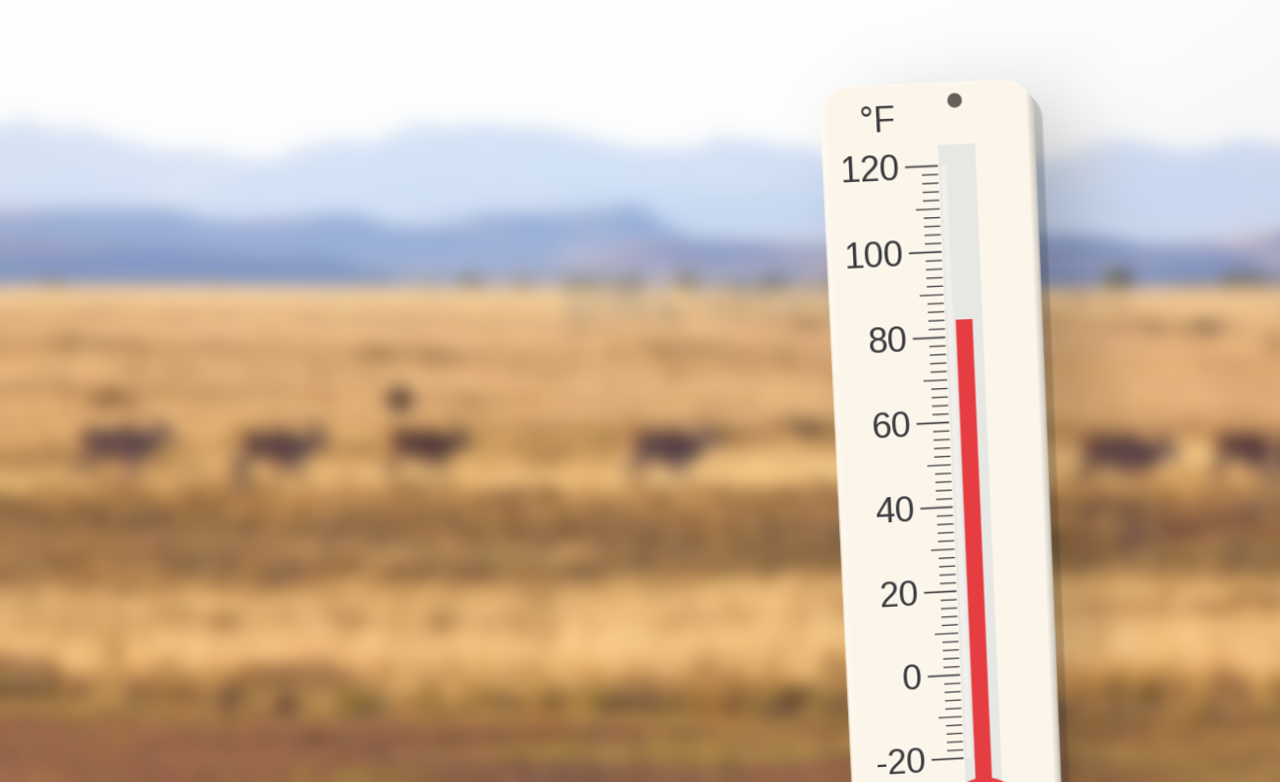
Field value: 84 °F
